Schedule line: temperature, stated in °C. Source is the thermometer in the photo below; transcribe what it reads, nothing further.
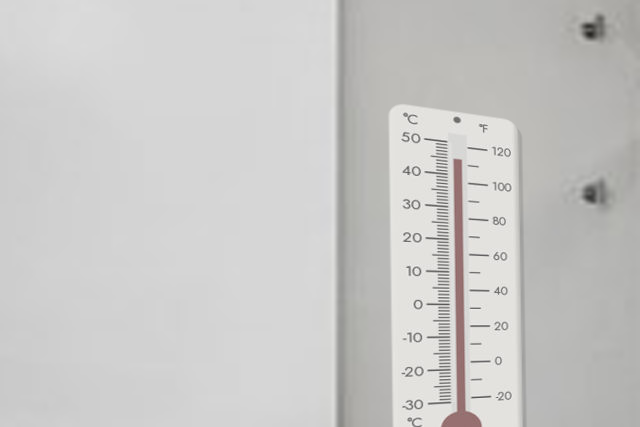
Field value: 45 °C
